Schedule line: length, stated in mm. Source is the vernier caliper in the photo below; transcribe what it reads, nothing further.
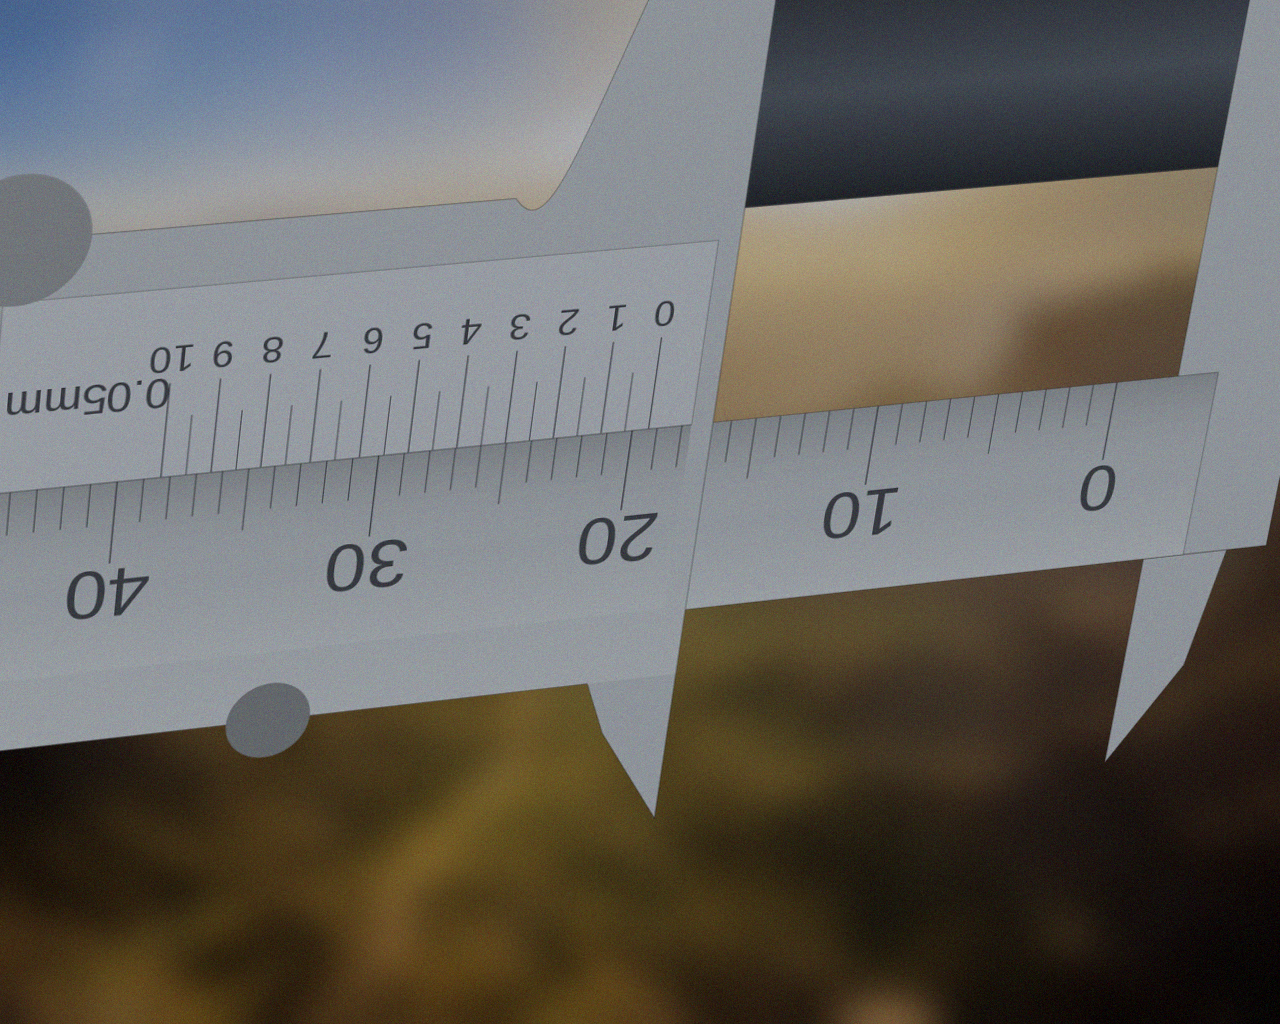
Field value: 19.35 mm
